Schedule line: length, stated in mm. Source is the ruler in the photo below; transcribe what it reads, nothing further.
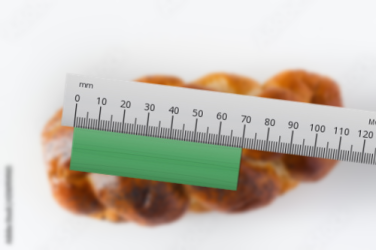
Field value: 70 mm
